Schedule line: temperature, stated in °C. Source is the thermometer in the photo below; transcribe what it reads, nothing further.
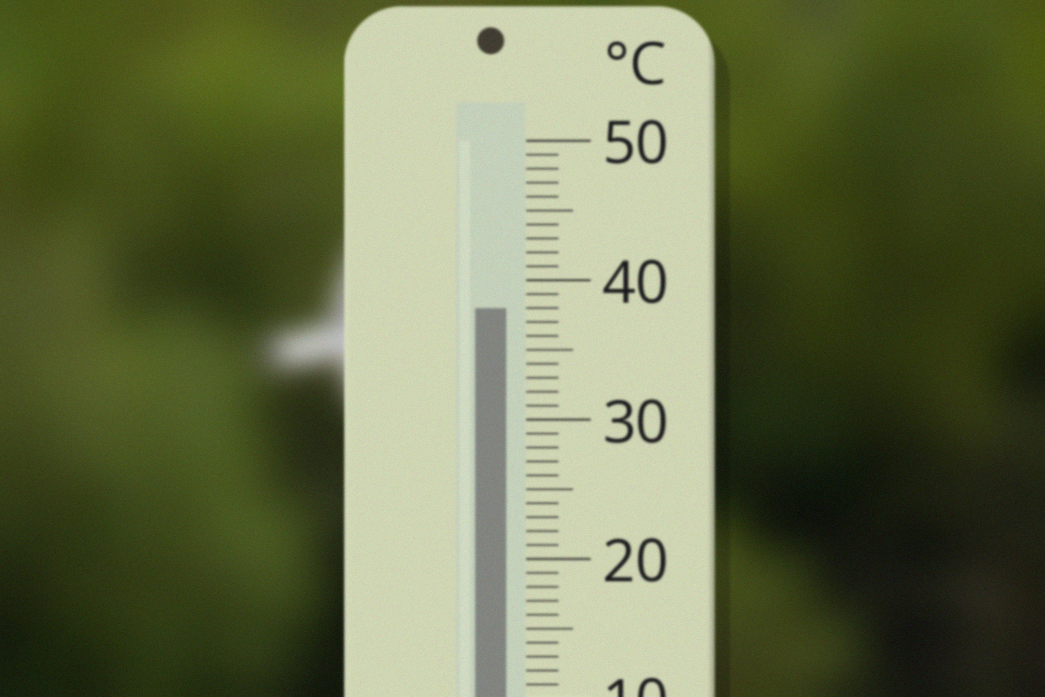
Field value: 38 °C
